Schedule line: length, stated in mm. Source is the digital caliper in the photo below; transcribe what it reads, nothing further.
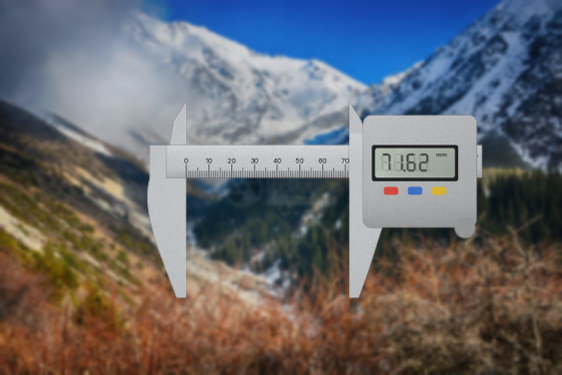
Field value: 71.62 mm
